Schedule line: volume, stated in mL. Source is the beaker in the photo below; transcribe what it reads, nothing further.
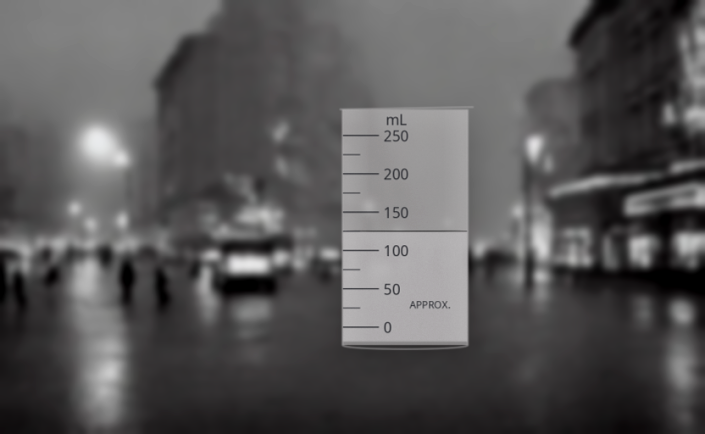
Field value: 125 mL
